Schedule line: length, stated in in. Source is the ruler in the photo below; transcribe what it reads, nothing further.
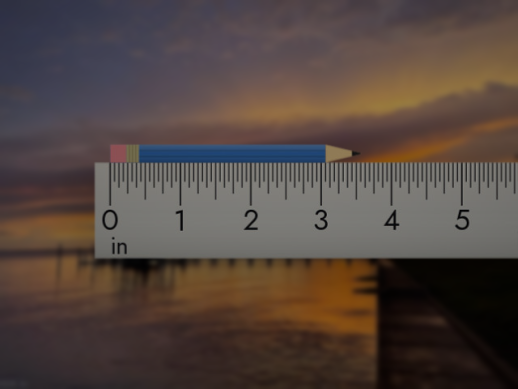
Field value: 3.5625 in
